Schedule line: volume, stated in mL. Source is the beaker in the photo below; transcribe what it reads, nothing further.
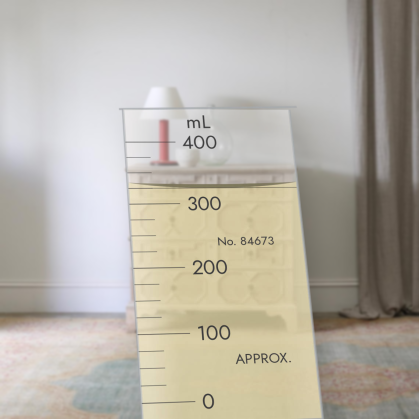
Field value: 325 mL
